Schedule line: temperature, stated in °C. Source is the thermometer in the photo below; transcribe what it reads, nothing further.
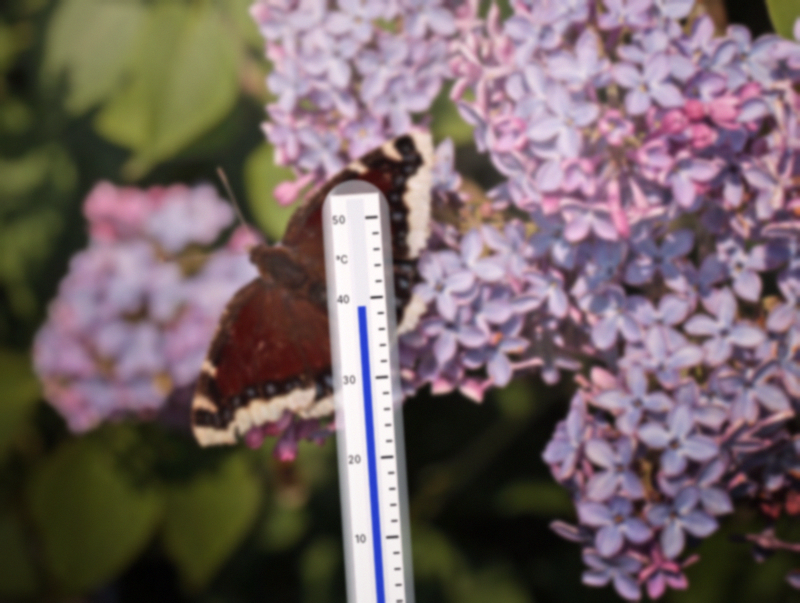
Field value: 39 °C
